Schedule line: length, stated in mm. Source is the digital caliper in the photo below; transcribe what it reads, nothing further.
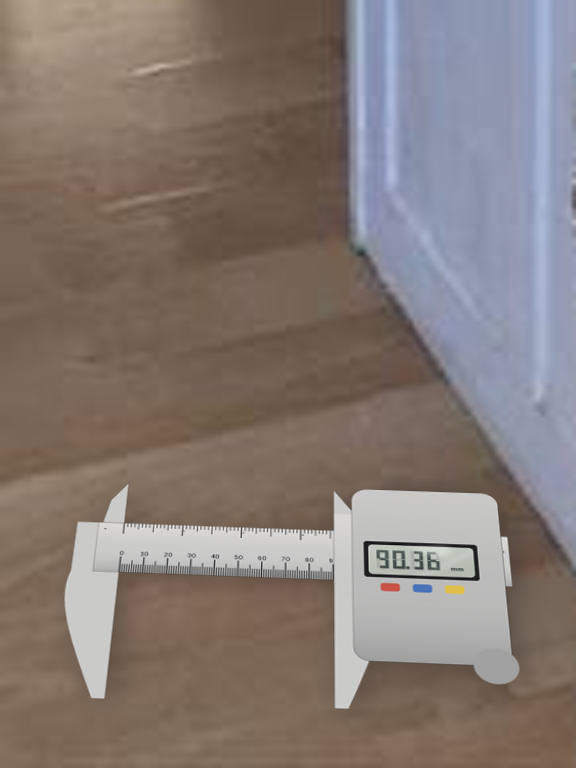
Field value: 90.36 mm
